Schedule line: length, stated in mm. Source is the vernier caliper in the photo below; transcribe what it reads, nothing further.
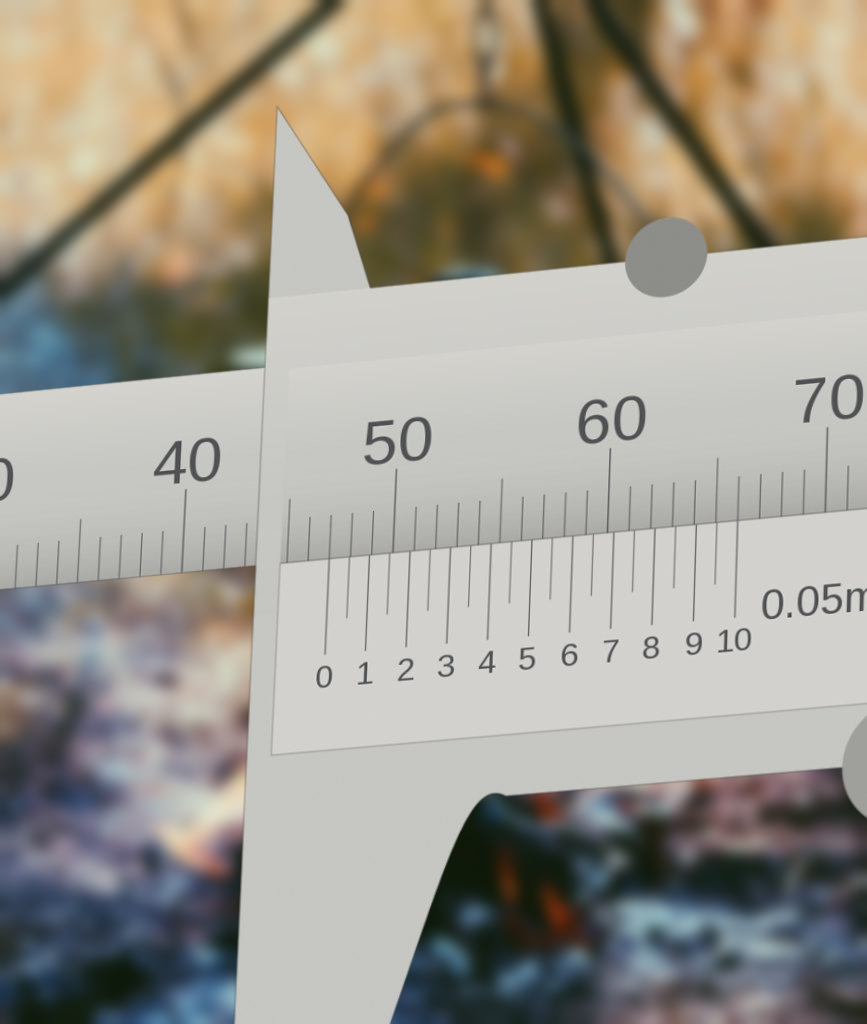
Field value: 47.0 mm
